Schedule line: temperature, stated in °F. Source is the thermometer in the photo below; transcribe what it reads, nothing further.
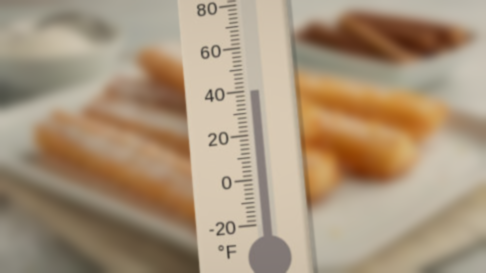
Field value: 40 °F
